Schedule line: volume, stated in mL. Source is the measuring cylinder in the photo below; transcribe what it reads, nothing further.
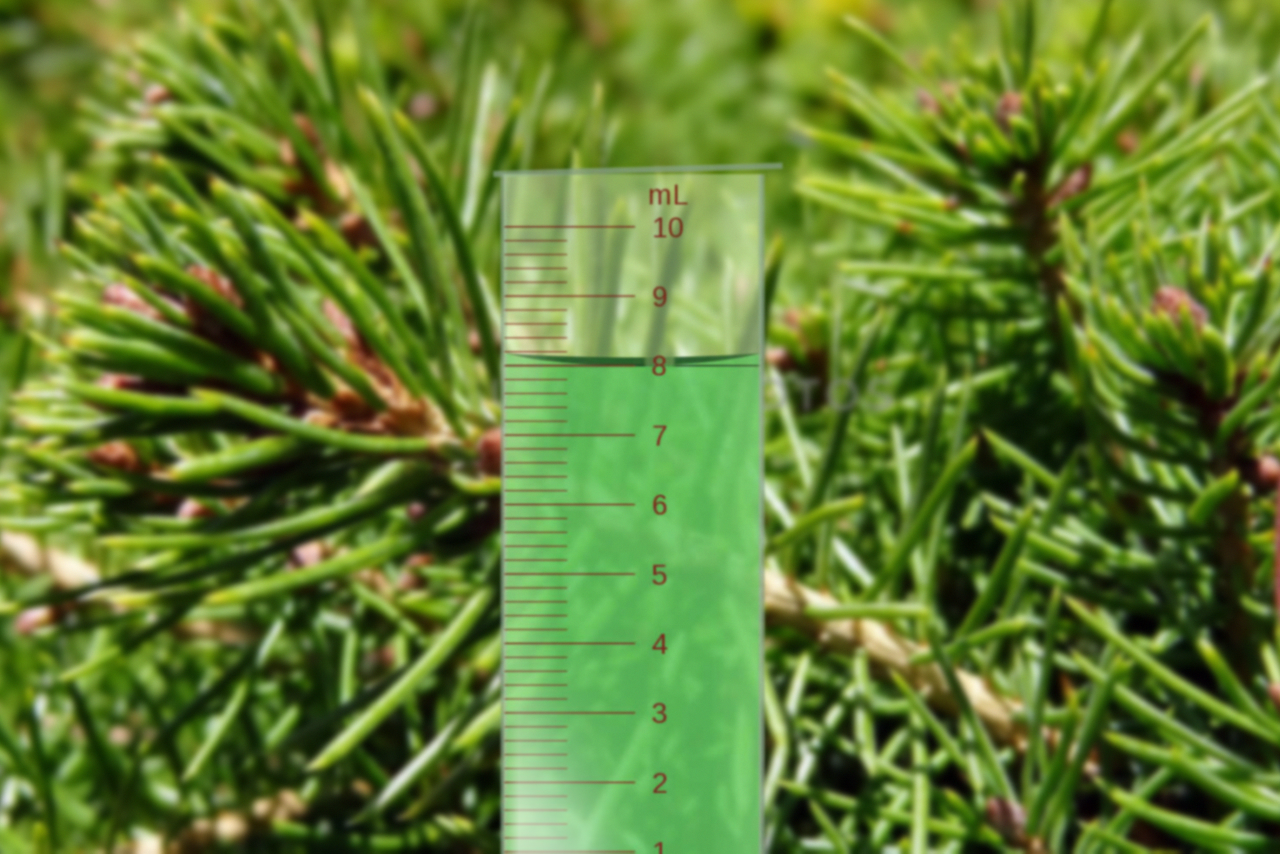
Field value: 8 mL
